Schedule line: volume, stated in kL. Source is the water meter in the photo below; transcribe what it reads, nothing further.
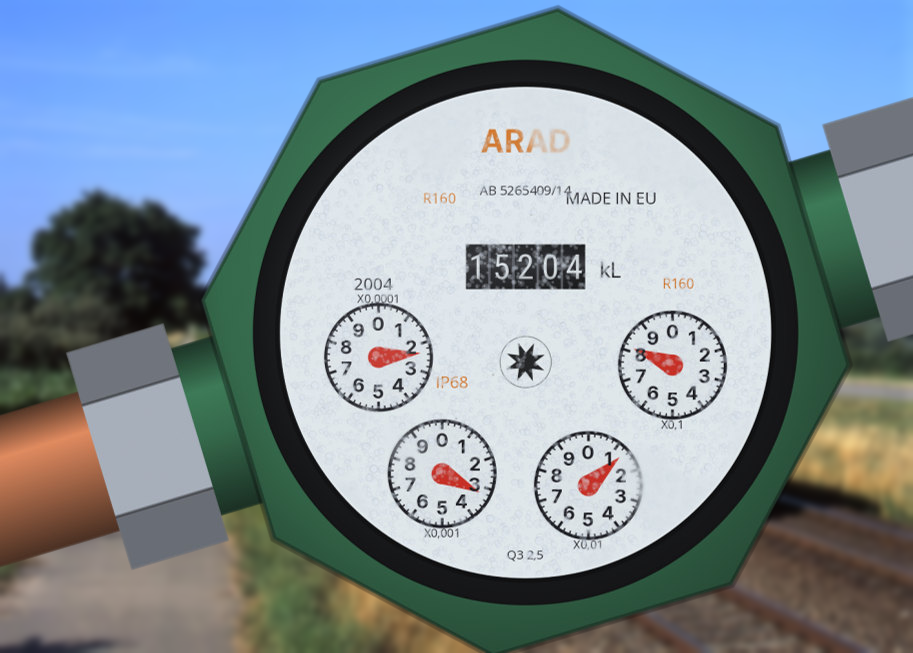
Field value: 15204.8132 kL
